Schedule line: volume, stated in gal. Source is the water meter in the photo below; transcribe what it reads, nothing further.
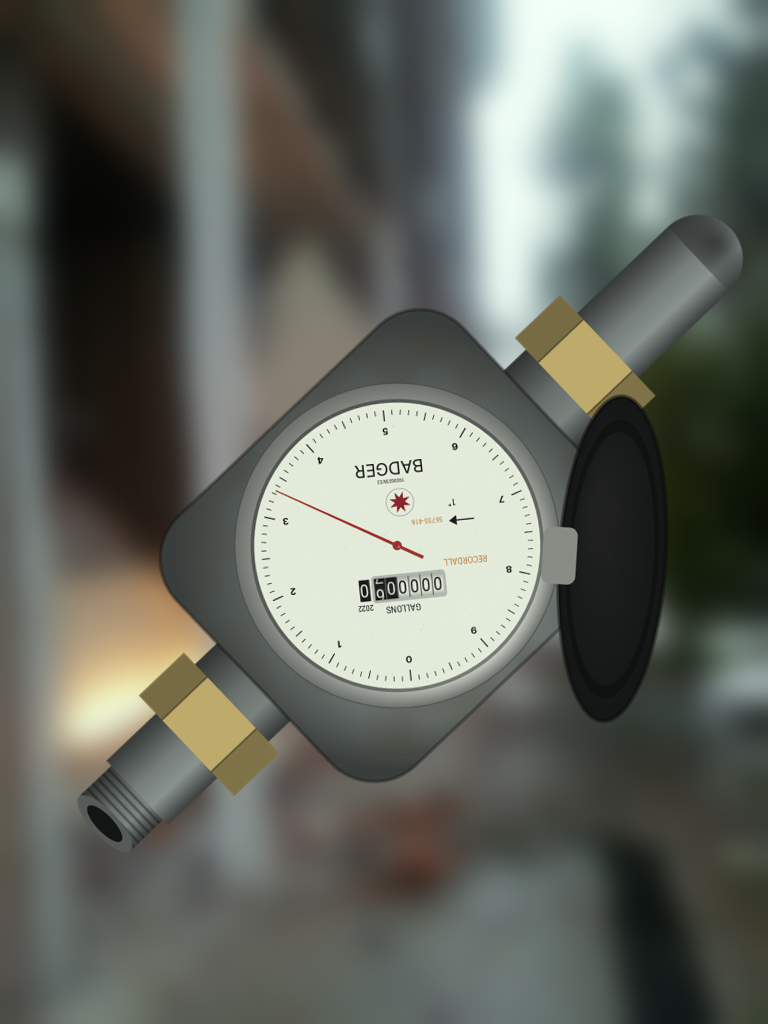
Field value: 63.3 gal
